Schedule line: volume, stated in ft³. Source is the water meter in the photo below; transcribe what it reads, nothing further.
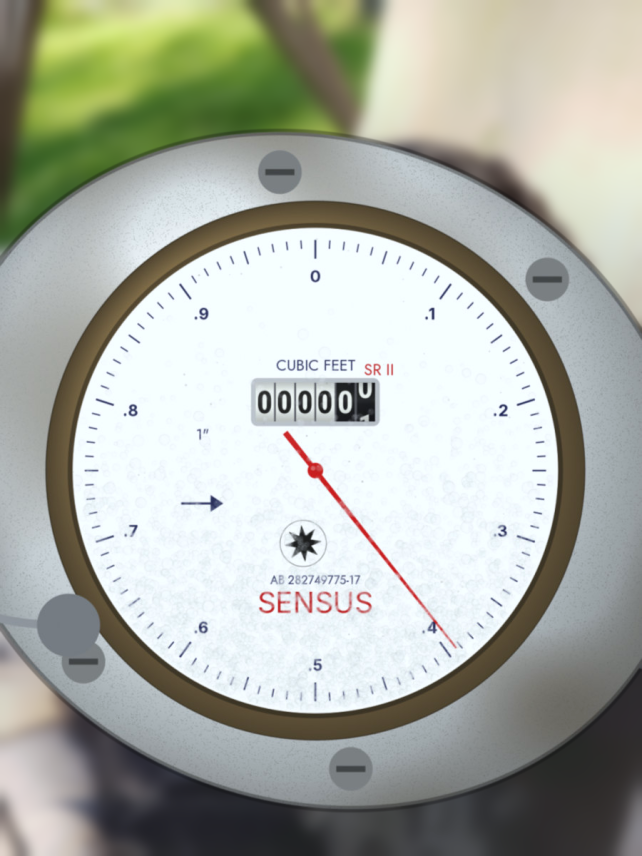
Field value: 0.39 ft³
